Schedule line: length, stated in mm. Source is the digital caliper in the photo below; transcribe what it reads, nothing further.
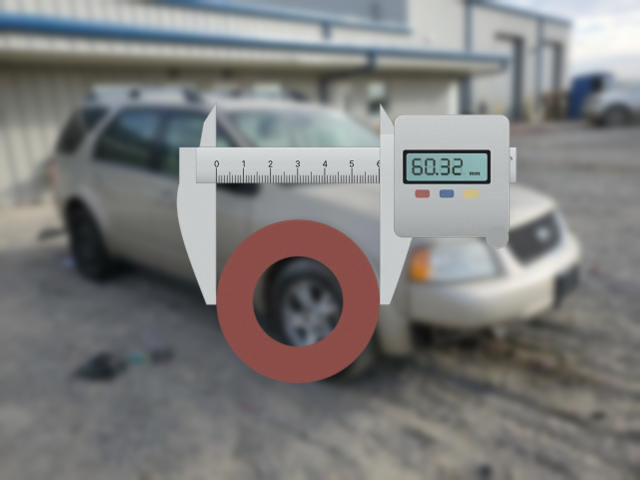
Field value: 60.32 mm
